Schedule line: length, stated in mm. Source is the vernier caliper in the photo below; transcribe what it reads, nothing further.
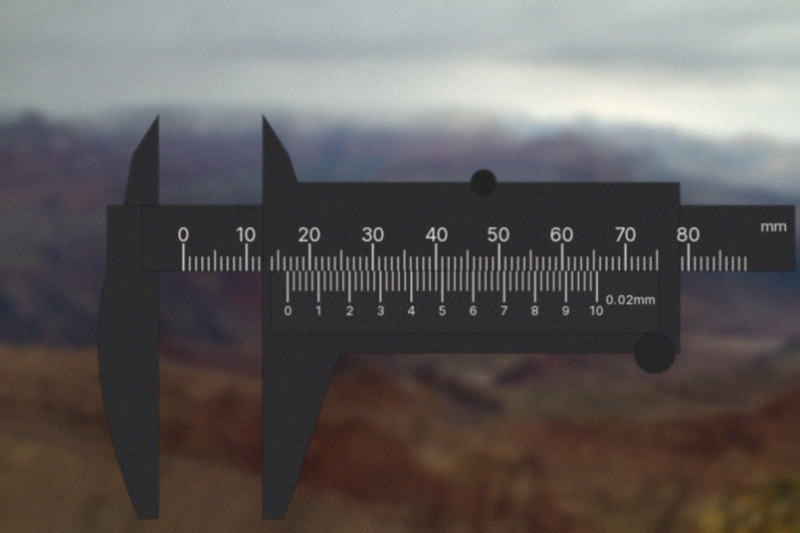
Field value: 16.5 mm
